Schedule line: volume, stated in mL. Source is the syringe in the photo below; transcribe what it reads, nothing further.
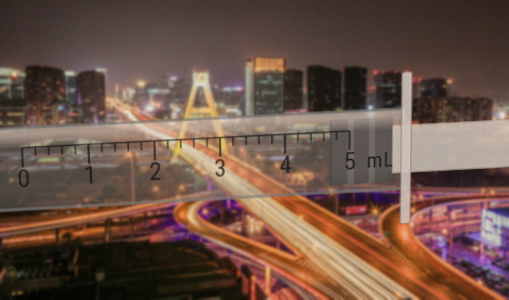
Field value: 4.7 mL
